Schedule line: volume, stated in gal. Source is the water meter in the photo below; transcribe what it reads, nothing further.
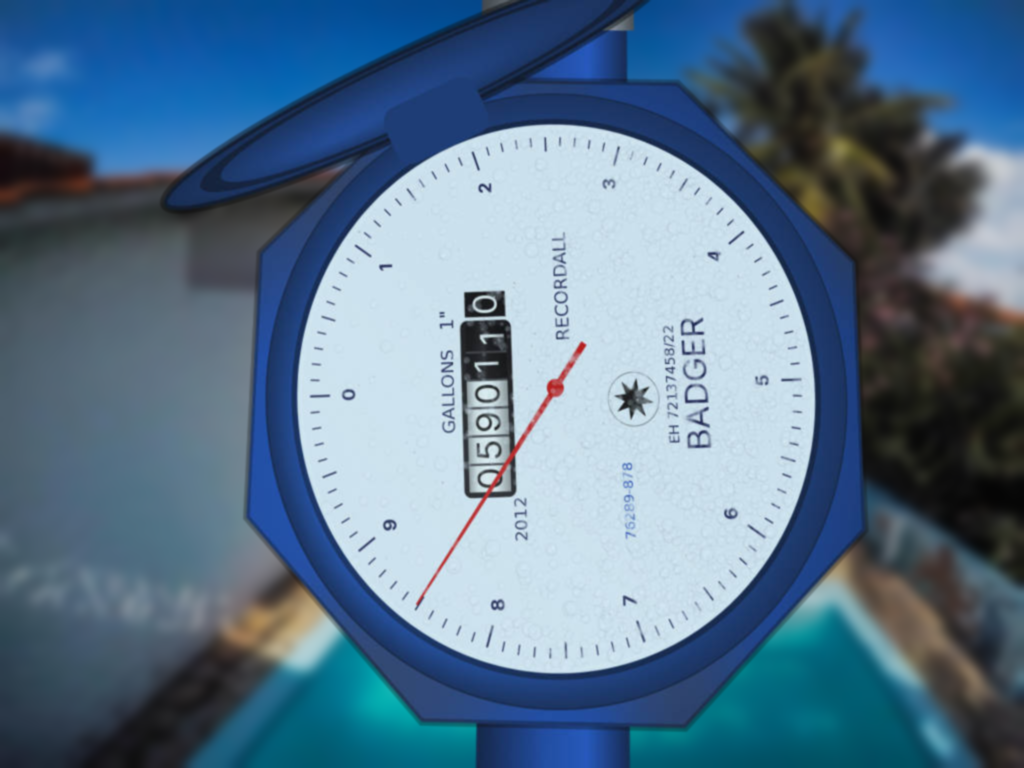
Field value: 590108.5 gal
